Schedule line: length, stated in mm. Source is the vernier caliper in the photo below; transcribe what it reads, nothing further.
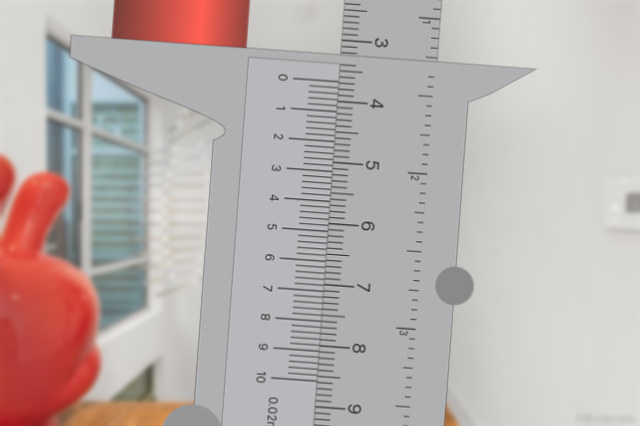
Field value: 36.8 mm
